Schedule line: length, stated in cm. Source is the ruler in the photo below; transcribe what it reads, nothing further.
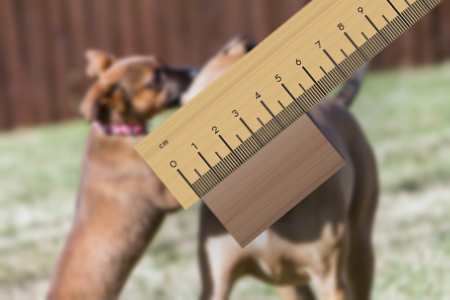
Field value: 5 cm
